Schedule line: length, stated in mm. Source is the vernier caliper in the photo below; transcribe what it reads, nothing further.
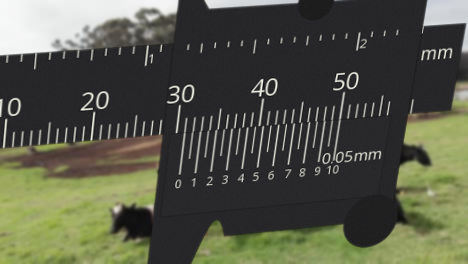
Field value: 31.0 mm
